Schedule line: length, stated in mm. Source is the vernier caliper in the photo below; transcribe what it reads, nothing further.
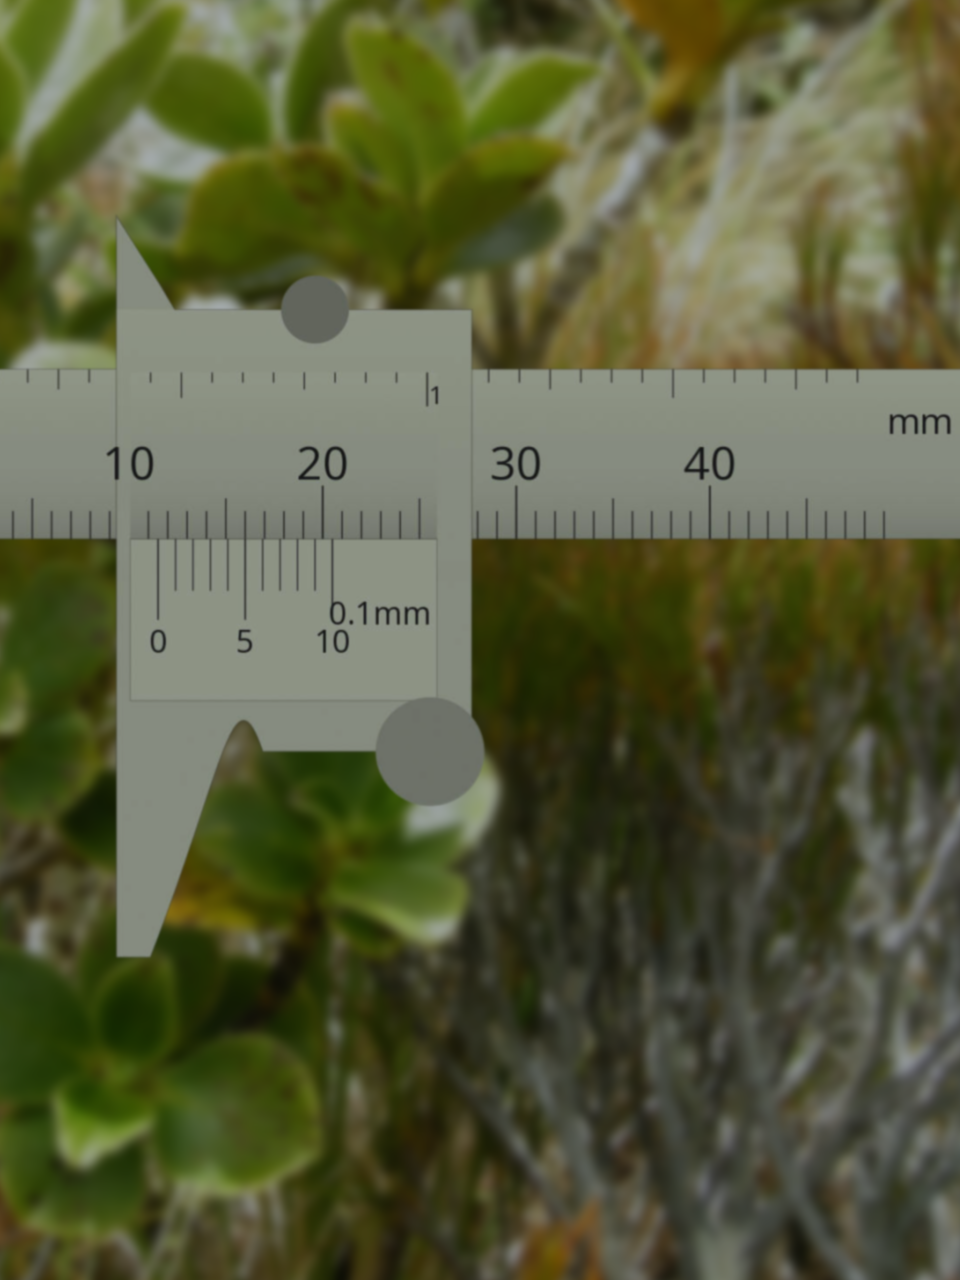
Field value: 11.5 mm
